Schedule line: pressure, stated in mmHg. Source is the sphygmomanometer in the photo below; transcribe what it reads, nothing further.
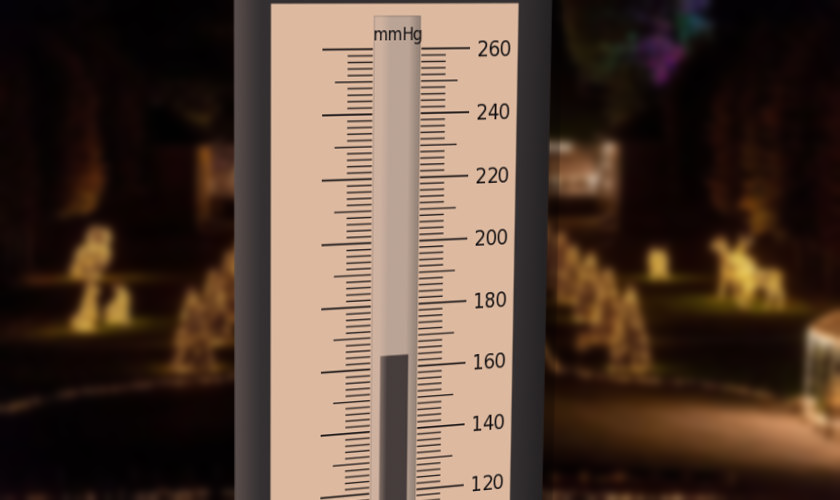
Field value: 164 mmHg
